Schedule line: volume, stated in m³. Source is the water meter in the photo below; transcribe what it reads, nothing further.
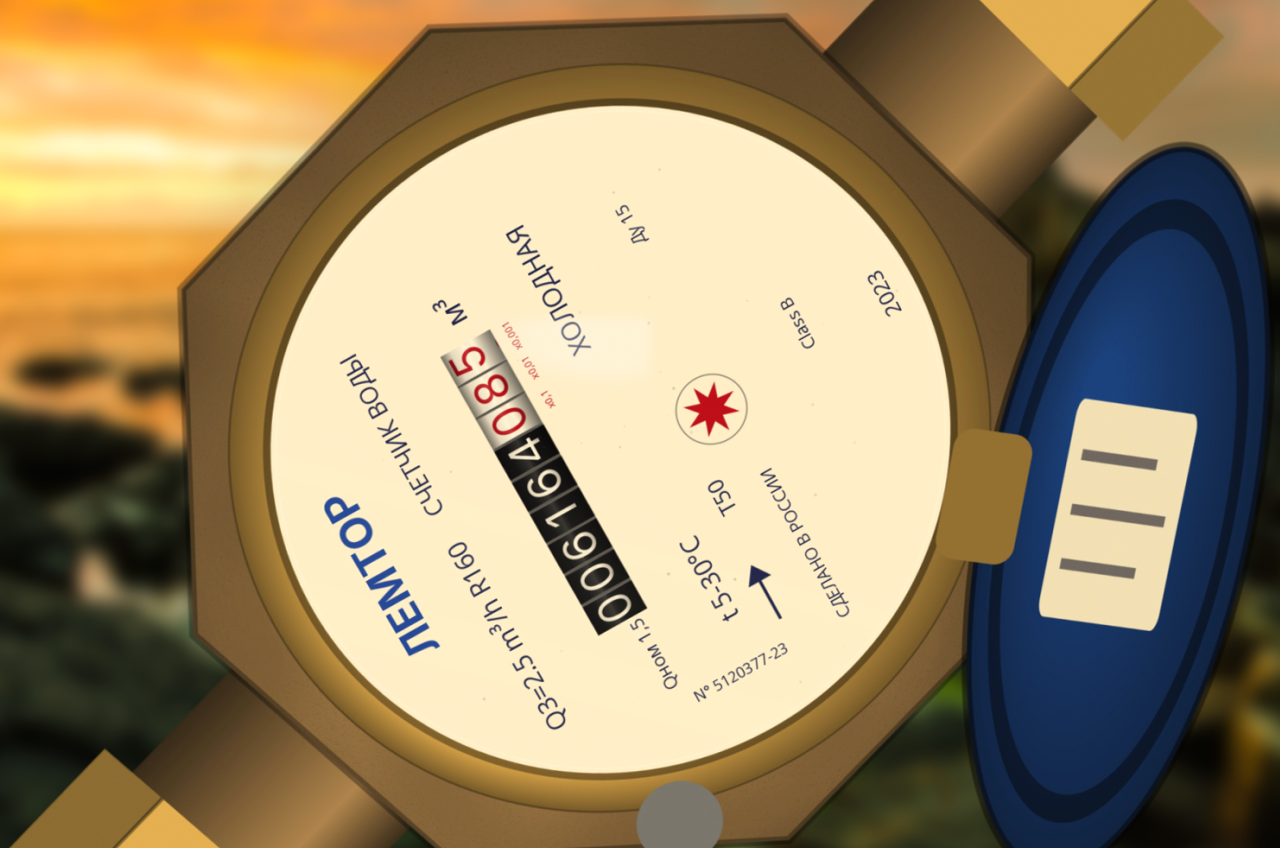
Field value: 6164.085 m³
